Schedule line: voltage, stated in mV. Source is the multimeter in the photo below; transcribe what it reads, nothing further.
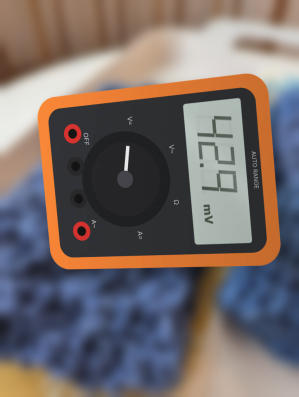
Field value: 42.9 mV
